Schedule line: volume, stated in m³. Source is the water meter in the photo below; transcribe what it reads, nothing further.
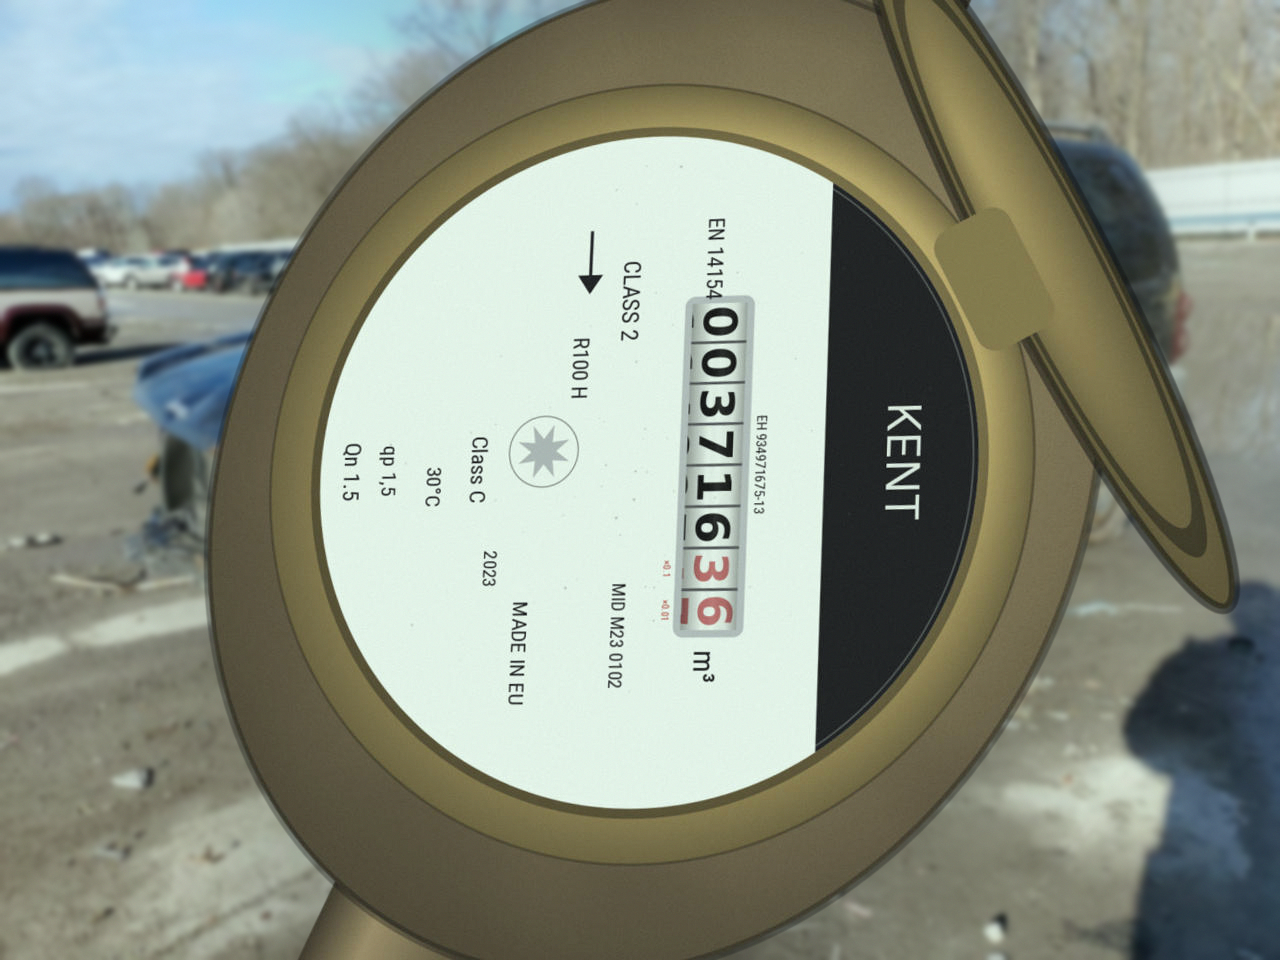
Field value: 3716.36 m³
